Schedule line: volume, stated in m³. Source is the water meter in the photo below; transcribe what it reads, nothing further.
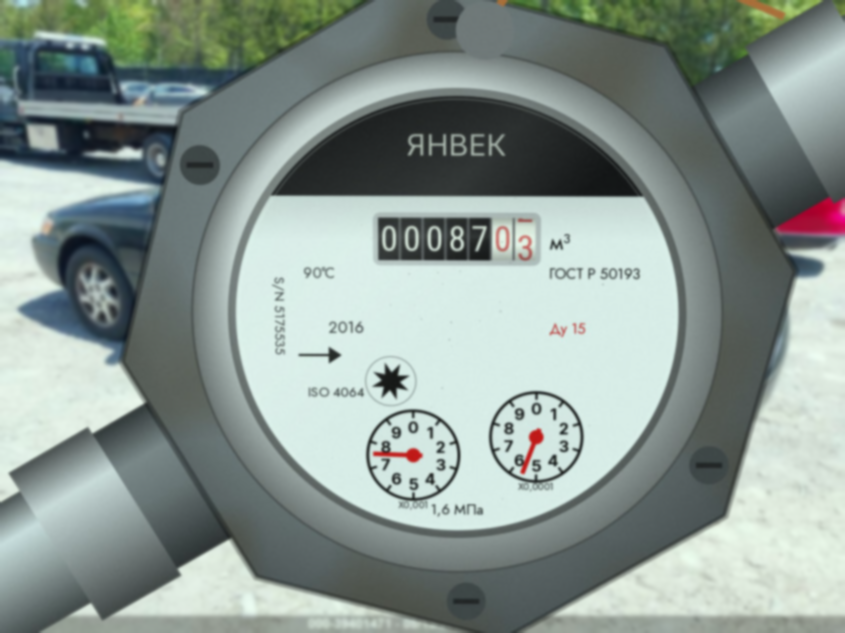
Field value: 87.0275 m³
